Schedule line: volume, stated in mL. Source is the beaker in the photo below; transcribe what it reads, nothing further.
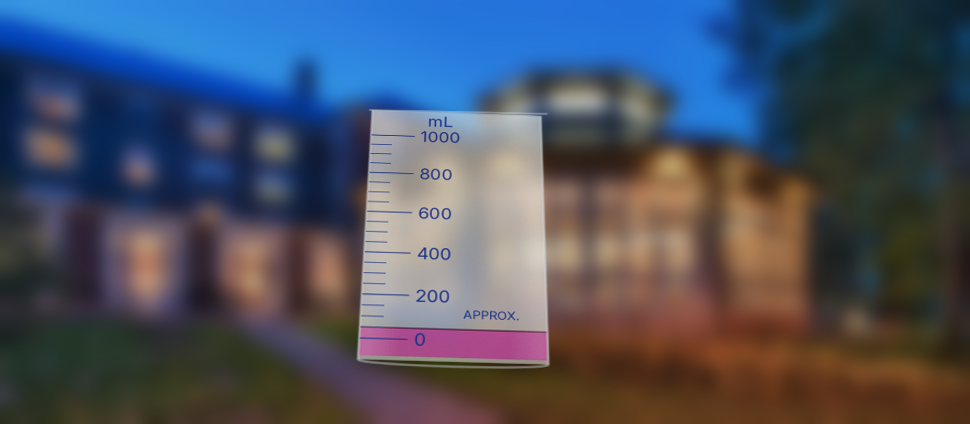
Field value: 50 mL
